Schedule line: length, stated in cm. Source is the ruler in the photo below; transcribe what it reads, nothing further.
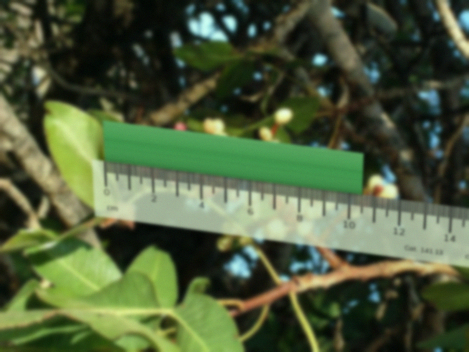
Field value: 10.5 cm
